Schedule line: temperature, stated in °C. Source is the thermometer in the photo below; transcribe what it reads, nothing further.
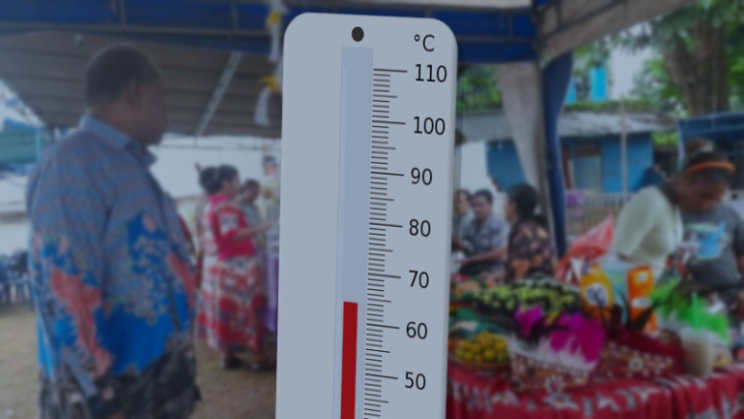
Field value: 64 °C
